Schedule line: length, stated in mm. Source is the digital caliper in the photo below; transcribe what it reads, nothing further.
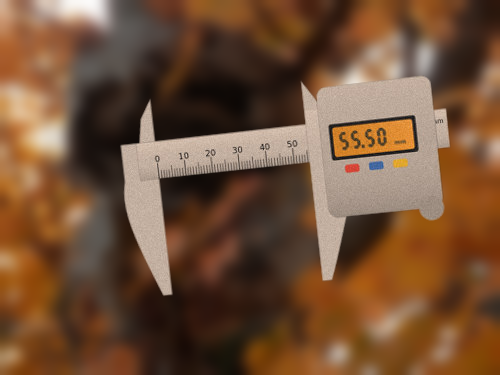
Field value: 55.50 mm
